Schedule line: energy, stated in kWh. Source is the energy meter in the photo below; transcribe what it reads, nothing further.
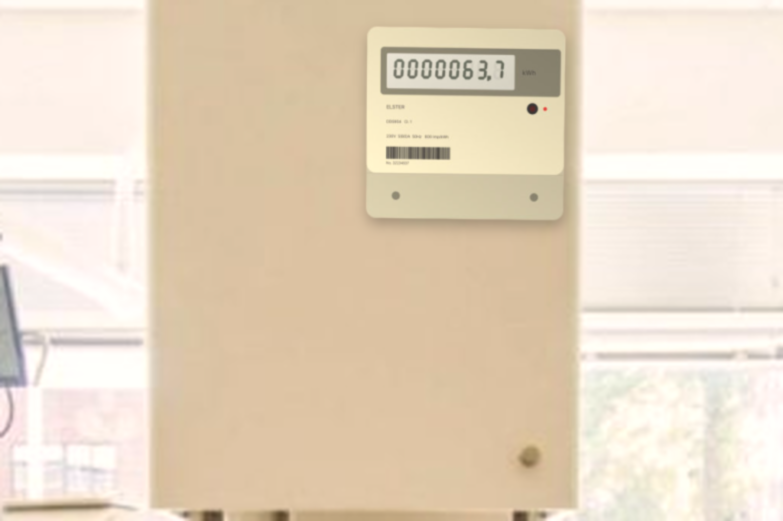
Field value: 63.7 kWh
